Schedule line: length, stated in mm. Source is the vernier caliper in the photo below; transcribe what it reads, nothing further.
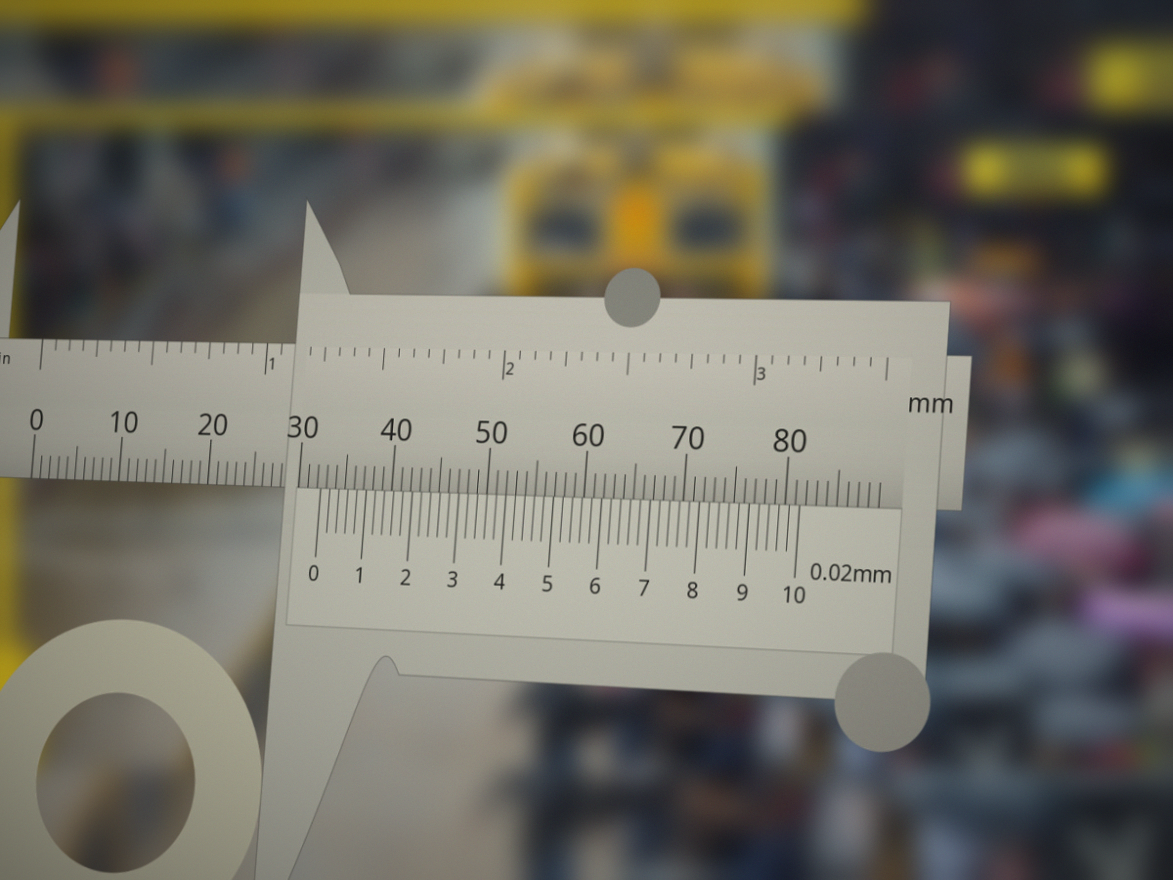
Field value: 32.4 mm
